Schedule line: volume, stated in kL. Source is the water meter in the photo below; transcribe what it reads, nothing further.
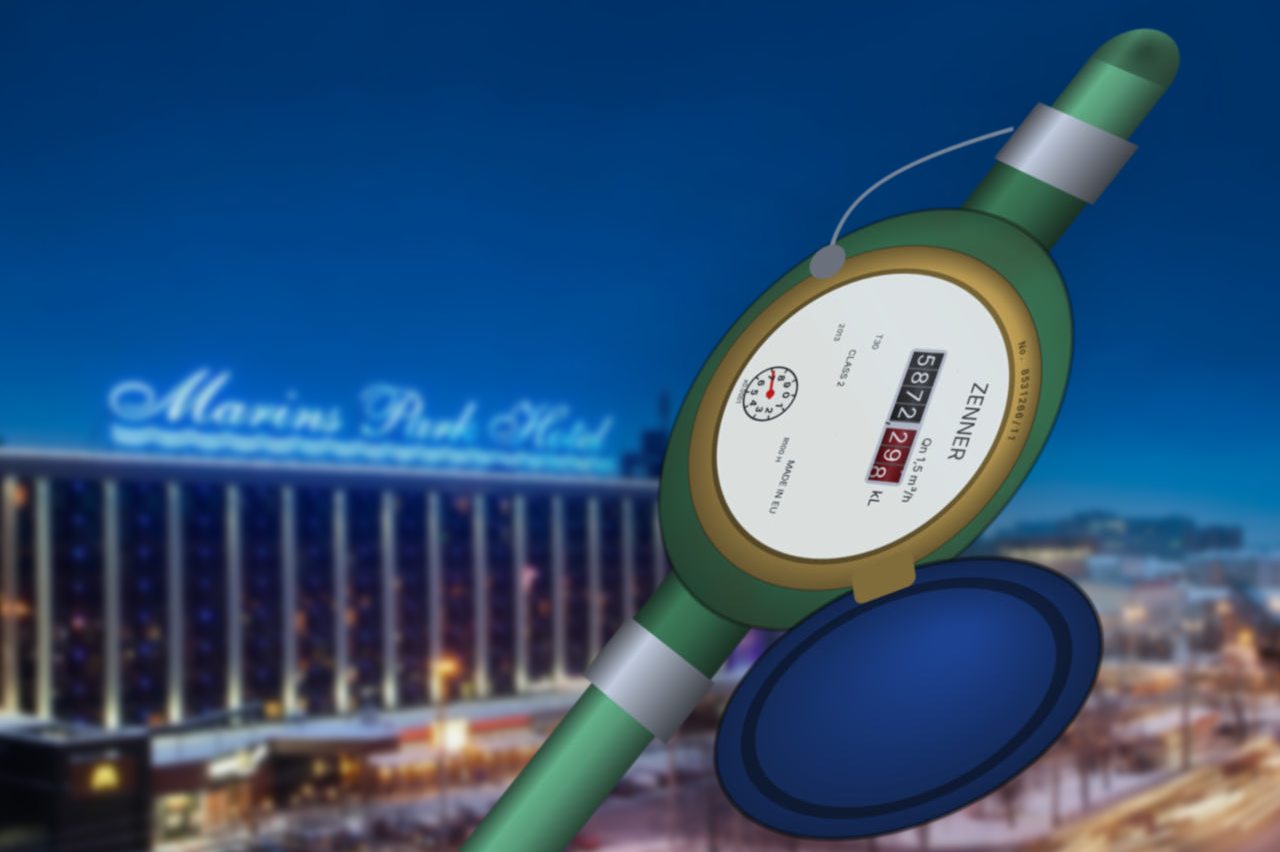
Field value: 5872.2977 kL
